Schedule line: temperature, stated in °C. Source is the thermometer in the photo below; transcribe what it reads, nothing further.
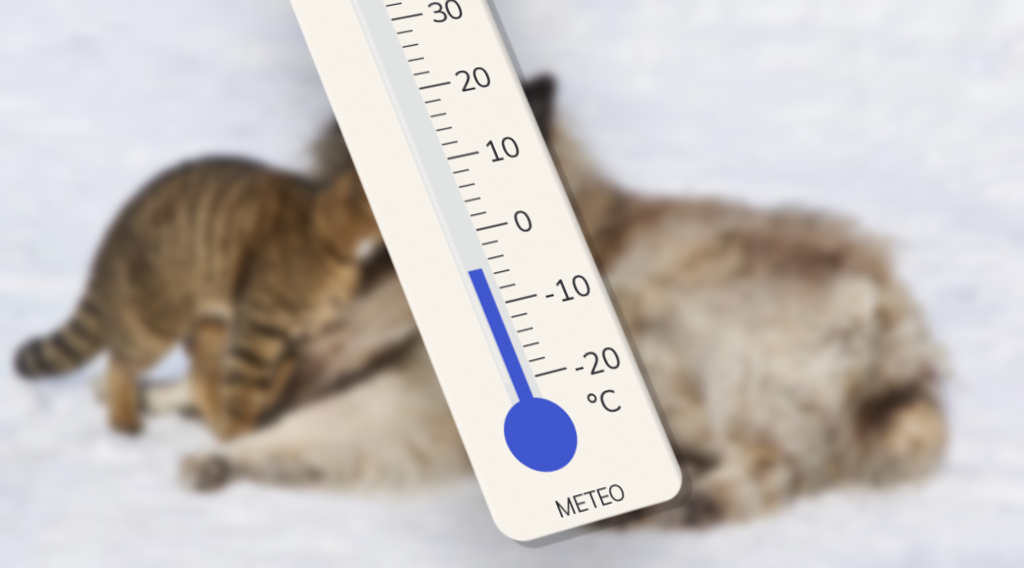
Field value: -5 °C
